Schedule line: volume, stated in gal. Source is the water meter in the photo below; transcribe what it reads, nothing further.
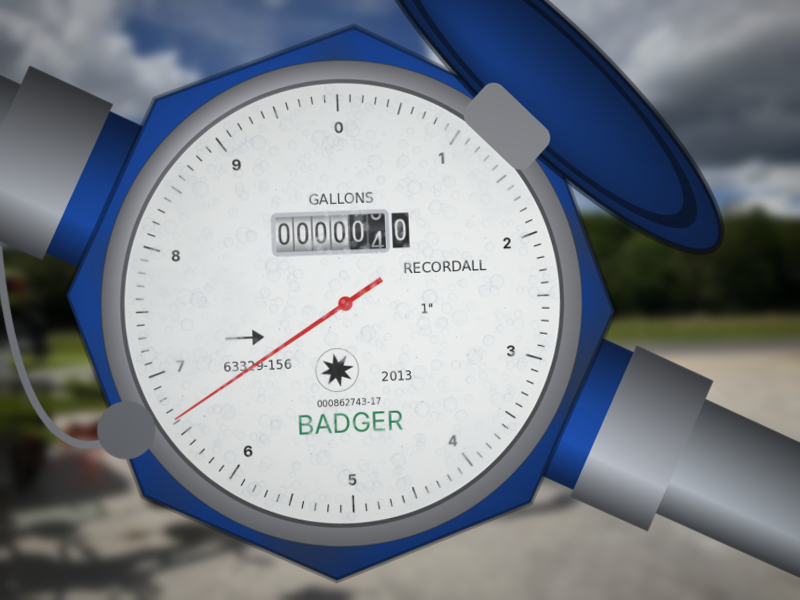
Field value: 36.6 gal
